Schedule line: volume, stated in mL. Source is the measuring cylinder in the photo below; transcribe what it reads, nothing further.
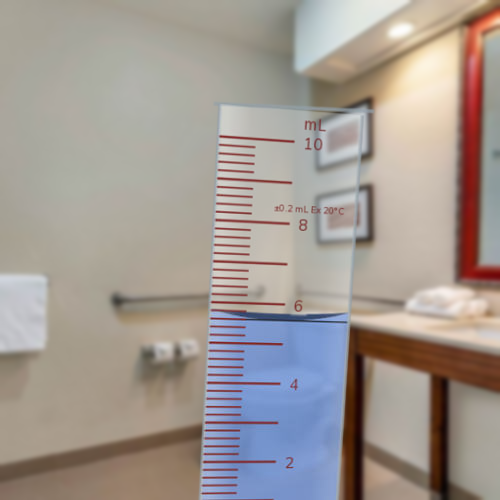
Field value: 5.6 mL
